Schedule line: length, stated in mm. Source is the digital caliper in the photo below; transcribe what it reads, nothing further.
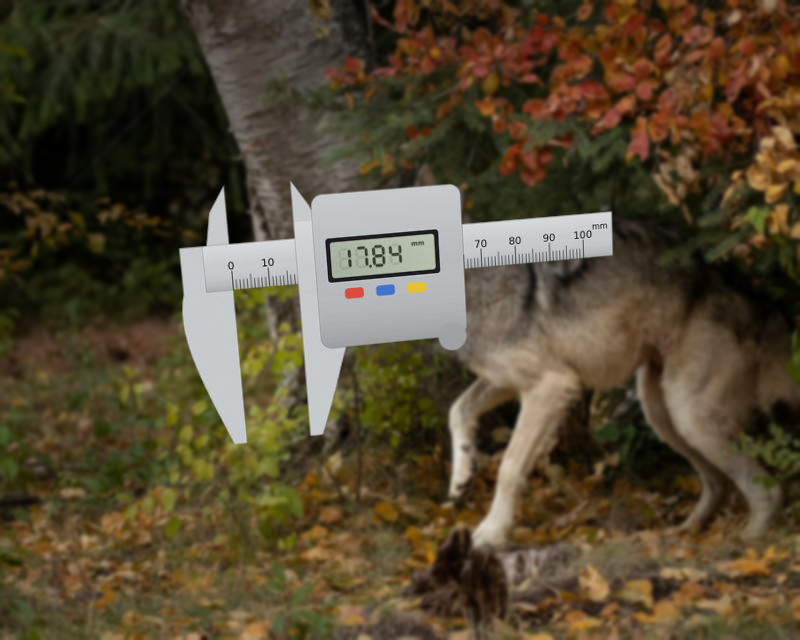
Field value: 17.84 mm
